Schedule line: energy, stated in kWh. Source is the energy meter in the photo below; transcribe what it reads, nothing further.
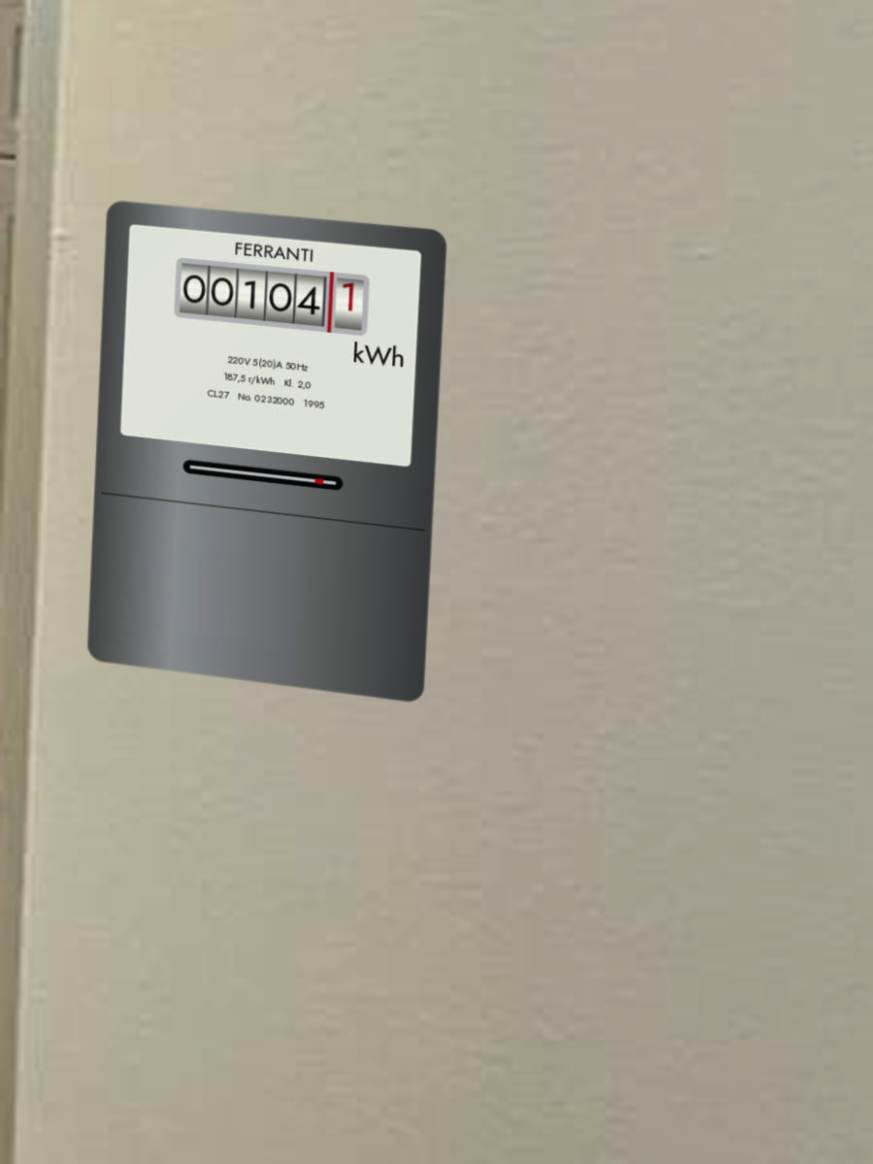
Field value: 104.1 kWh
